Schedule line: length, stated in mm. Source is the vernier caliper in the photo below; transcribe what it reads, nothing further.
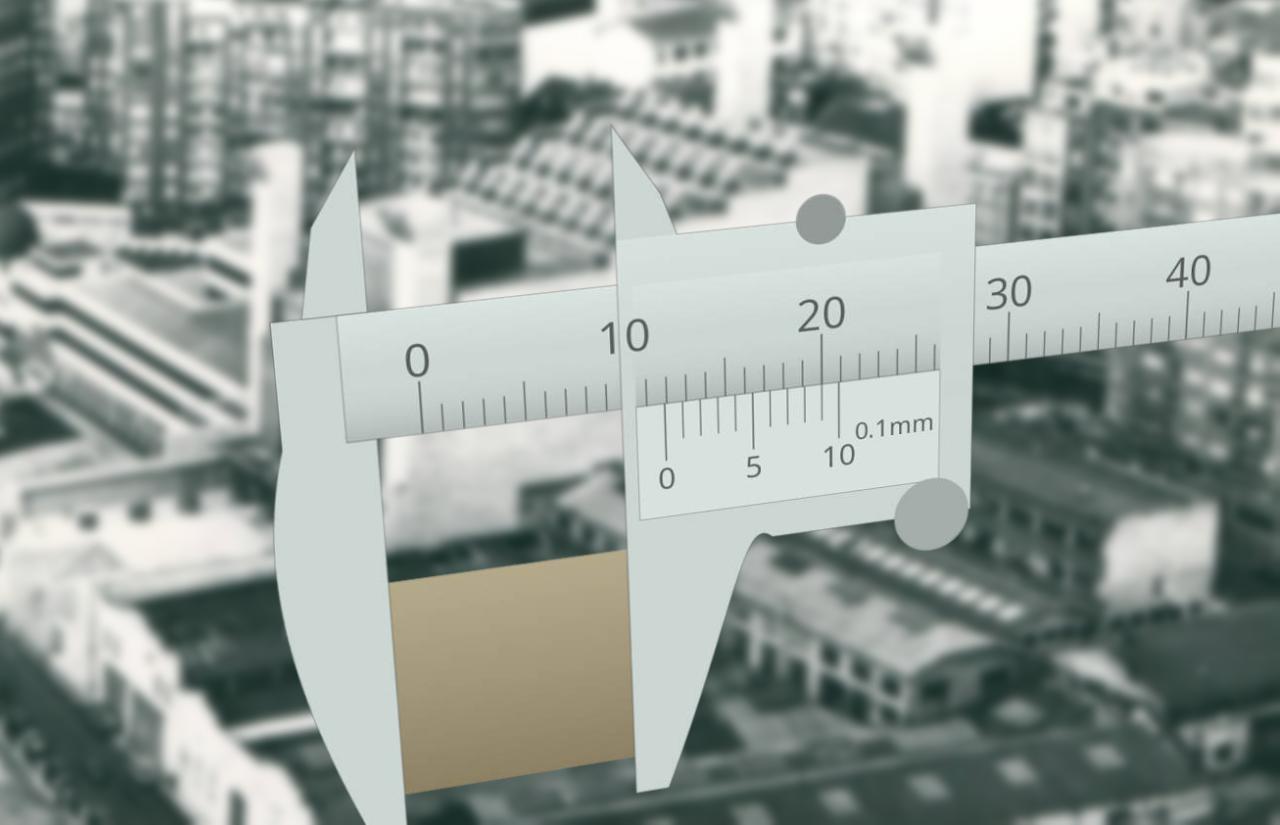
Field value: 11.9 mm
